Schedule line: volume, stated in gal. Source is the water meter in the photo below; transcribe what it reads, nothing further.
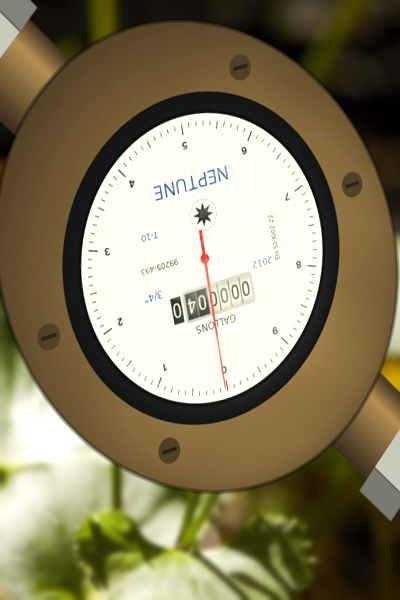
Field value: 40.0 gal
